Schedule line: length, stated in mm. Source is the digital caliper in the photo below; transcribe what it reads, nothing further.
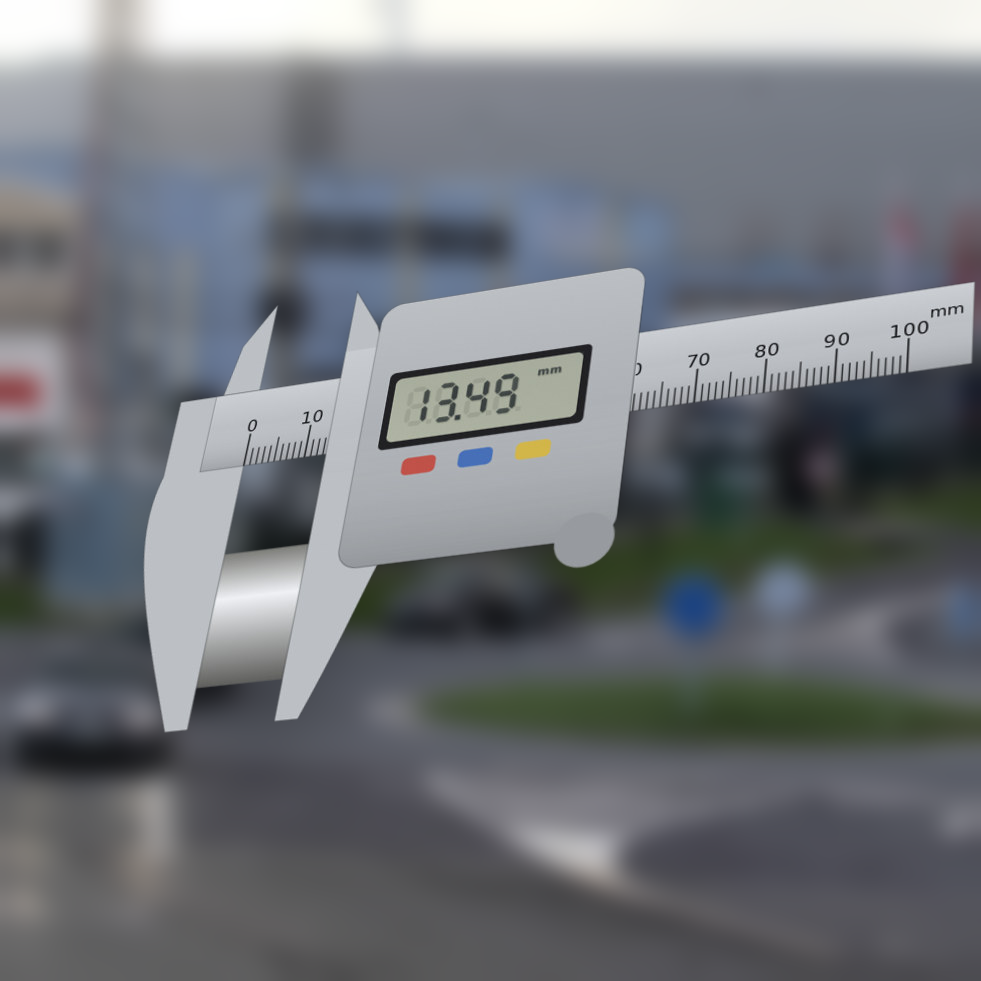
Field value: 13.49 mm
